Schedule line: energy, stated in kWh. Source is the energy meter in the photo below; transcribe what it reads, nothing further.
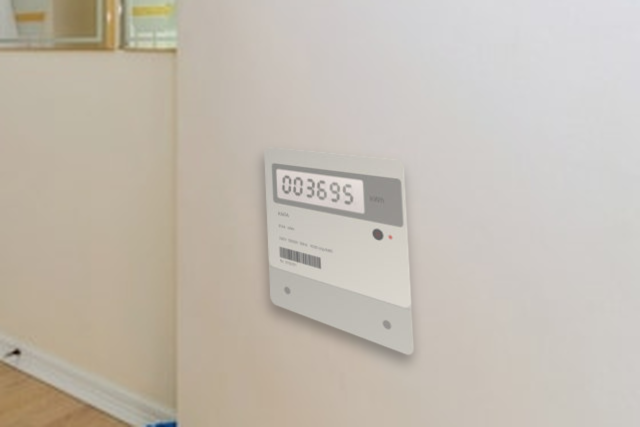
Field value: 3695 kWh
